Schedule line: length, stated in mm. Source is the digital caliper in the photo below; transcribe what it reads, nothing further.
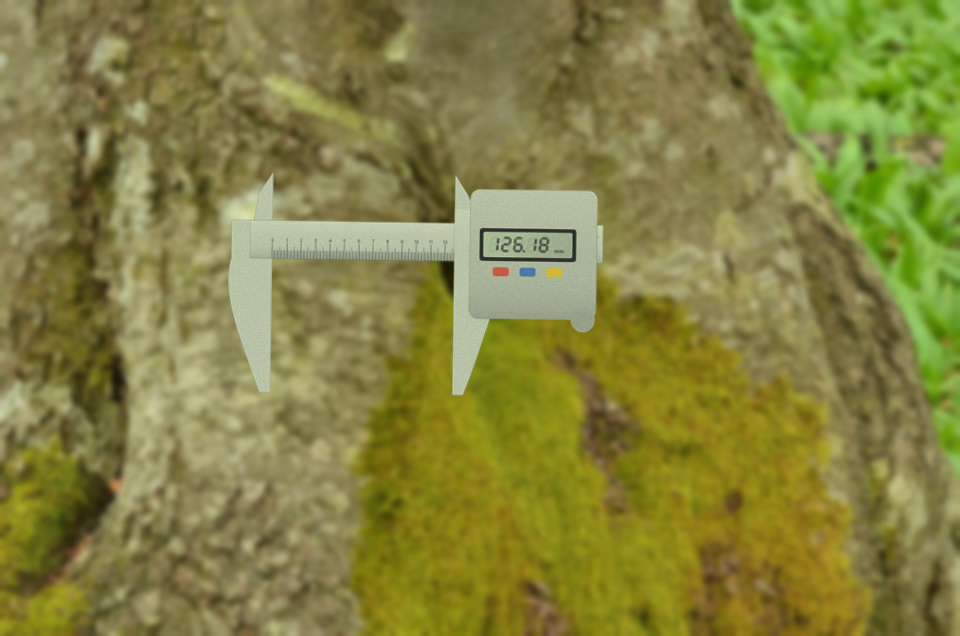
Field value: 126.18 mm
